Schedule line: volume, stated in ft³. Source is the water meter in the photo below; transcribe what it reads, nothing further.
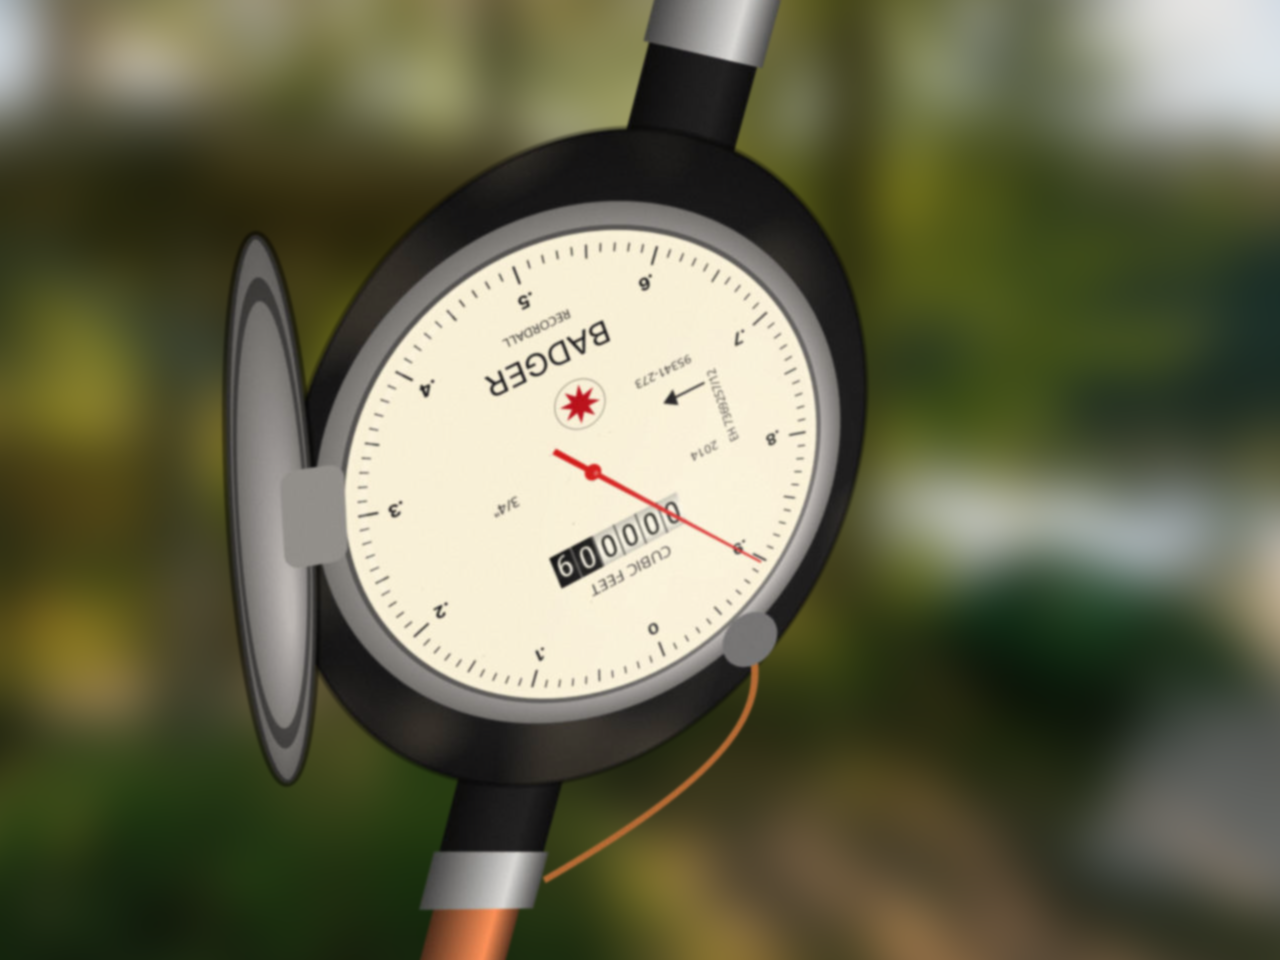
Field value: 8.90 ft³
